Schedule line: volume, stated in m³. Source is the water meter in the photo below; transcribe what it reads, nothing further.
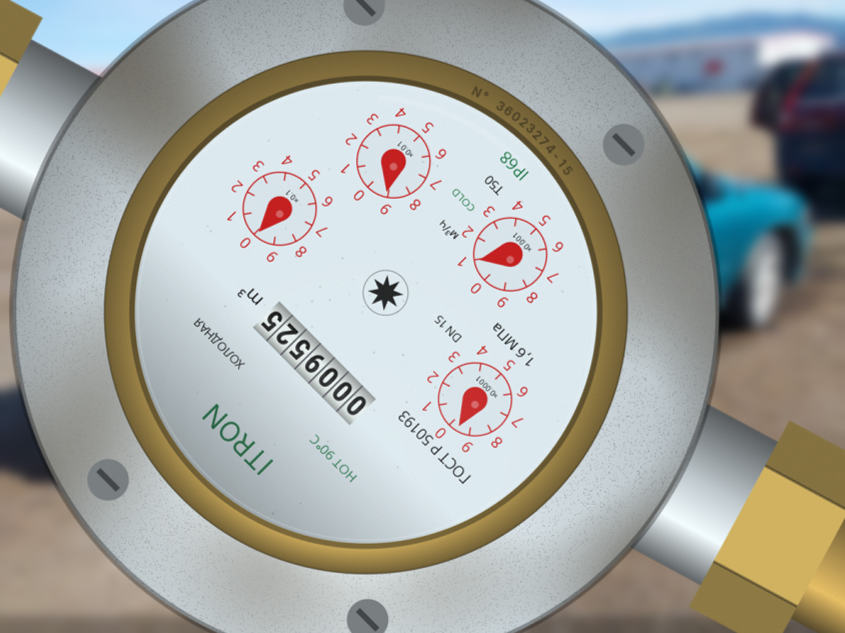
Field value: 9524.9909 m³
